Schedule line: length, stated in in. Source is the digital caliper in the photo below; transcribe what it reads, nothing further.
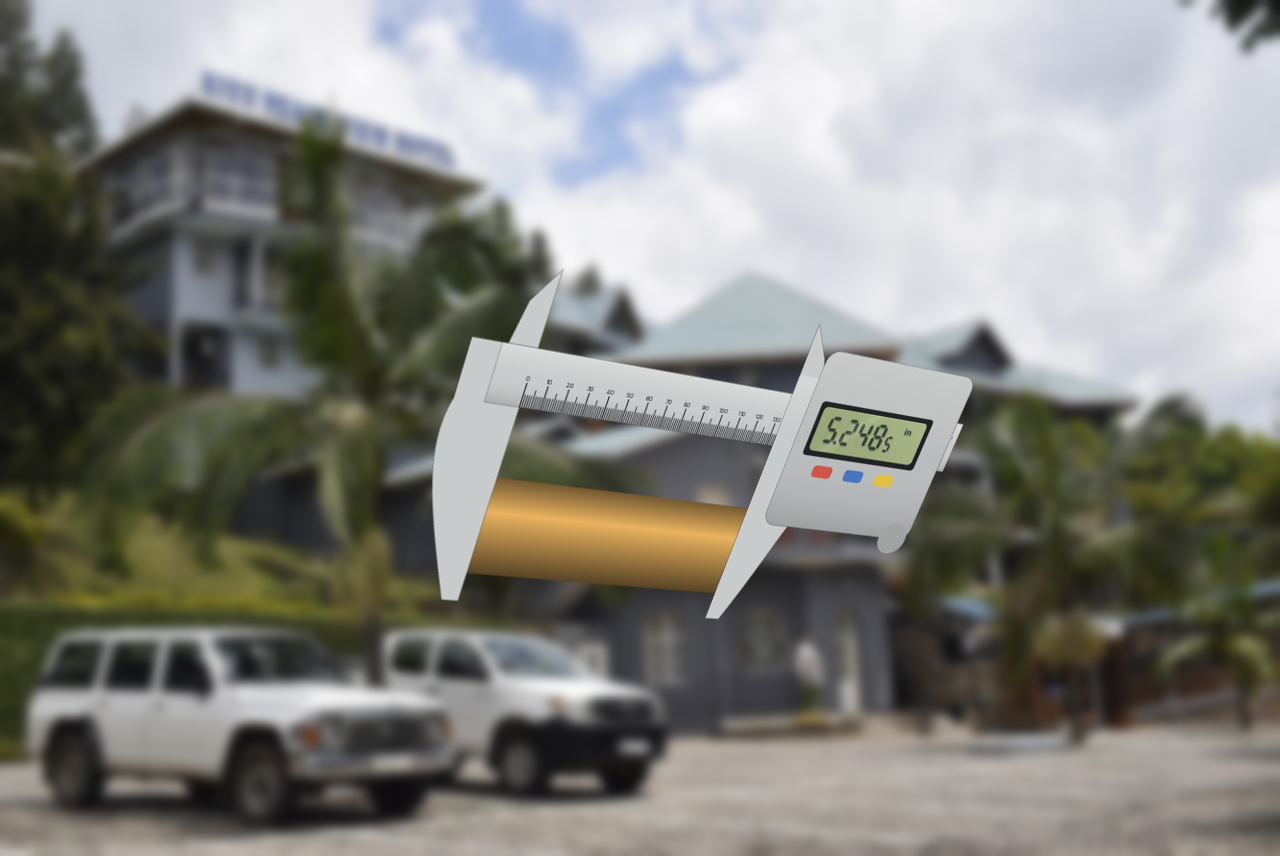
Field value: 5.2485 in
